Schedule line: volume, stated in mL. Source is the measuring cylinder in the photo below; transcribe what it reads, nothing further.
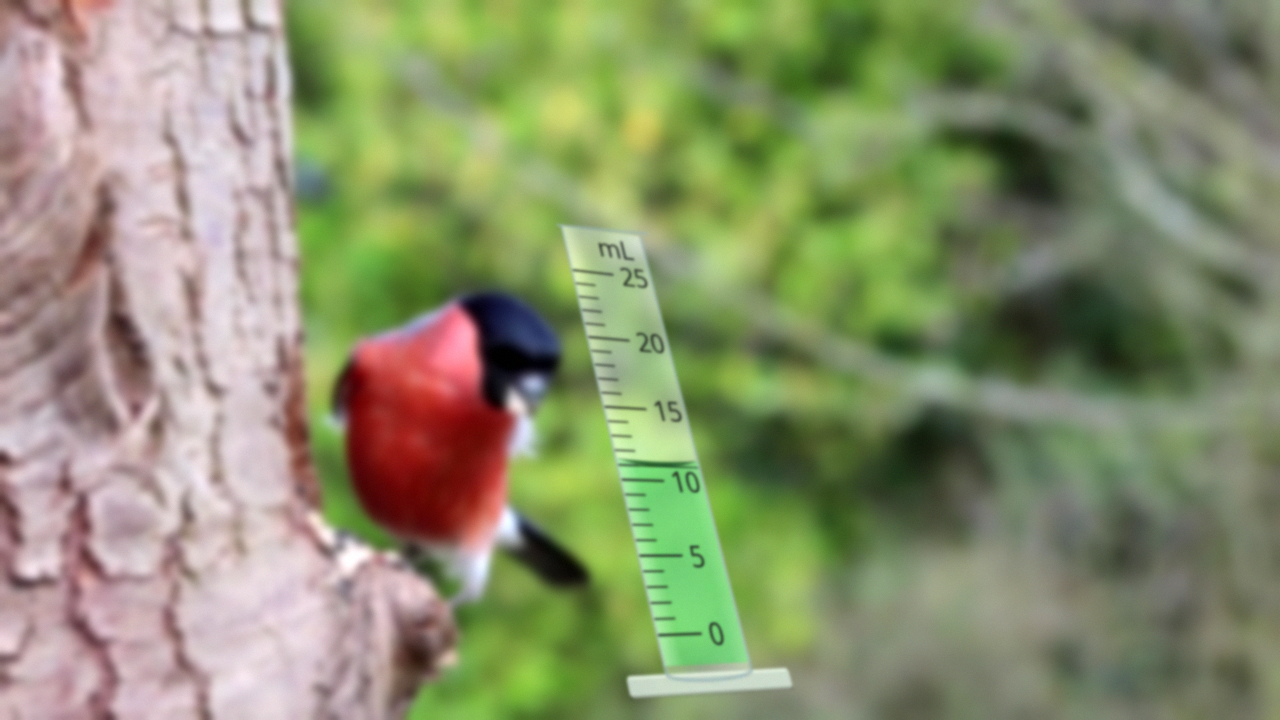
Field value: 11 mL
